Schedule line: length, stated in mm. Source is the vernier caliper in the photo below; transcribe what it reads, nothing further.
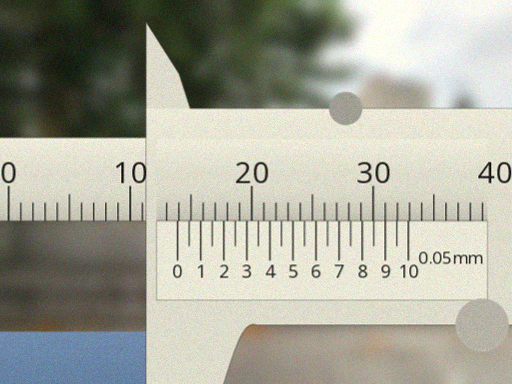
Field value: 13.9 mm
